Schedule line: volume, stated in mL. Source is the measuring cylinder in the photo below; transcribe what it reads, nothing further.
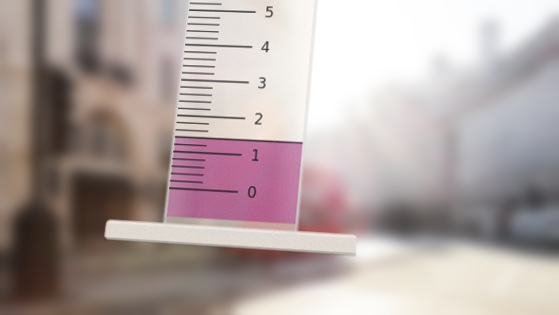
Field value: 1.4 mL
